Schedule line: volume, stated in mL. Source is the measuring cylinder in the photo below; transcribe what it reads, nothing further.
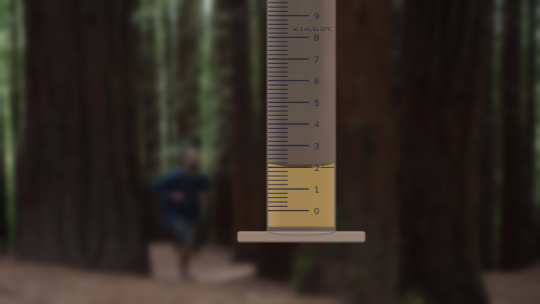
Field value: 2 mL
